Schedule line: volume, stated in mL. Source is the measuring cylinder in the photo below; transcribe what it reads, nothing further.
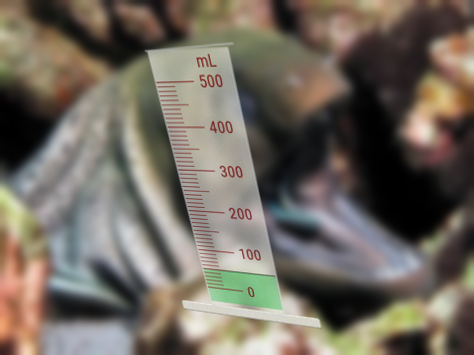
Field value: 50 mL
